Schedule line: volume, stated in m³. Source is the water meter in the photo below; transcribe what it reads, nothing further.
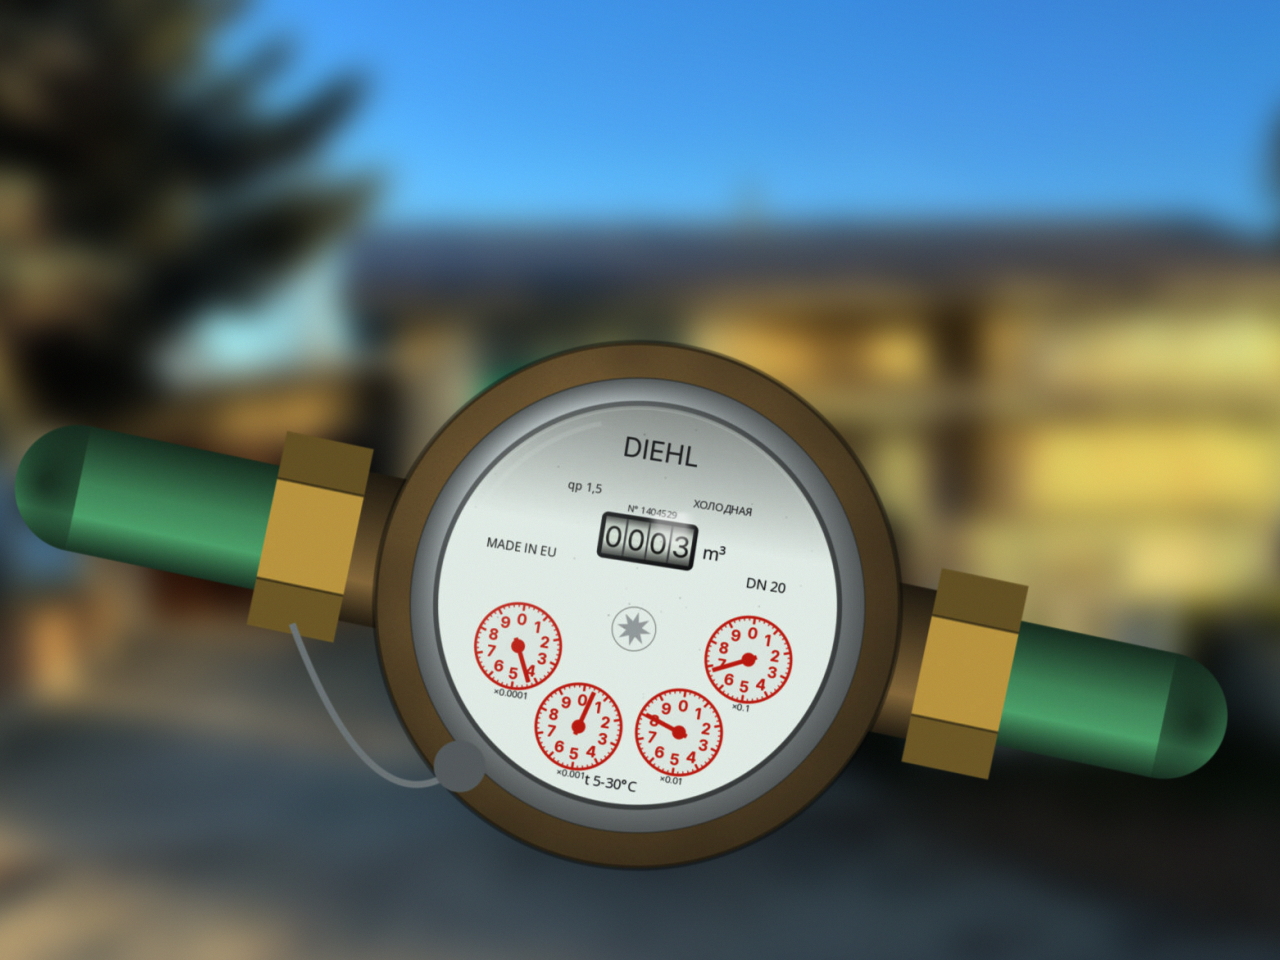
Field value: 3.6804 m³
